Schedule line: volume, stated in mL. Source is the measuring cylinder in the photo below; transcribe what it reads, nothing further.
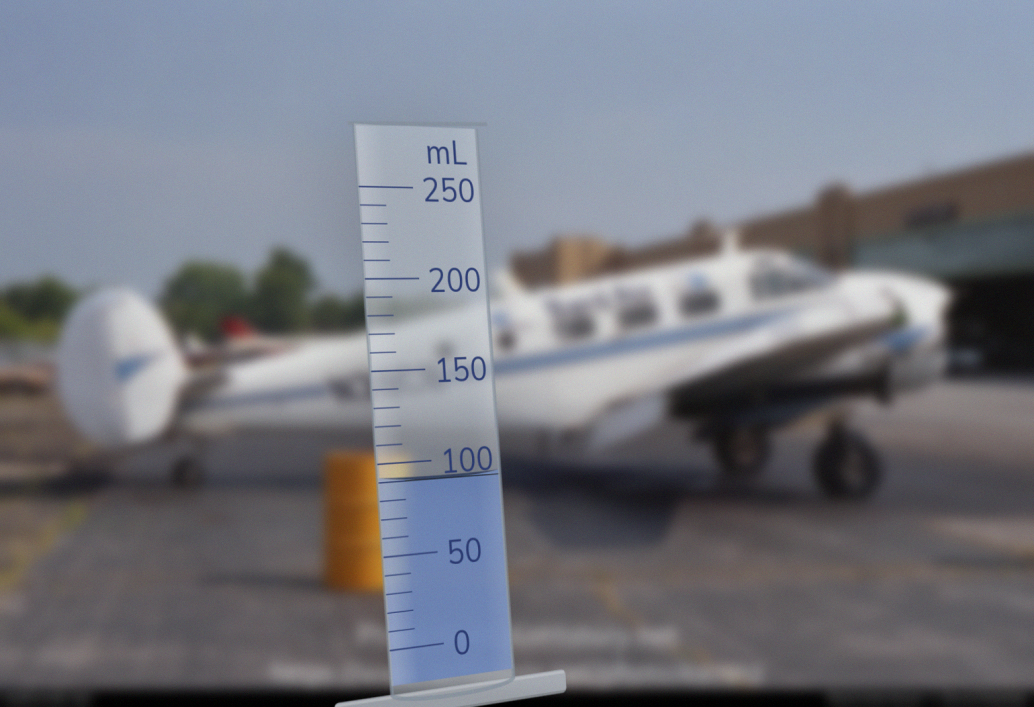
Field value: 90 mL
